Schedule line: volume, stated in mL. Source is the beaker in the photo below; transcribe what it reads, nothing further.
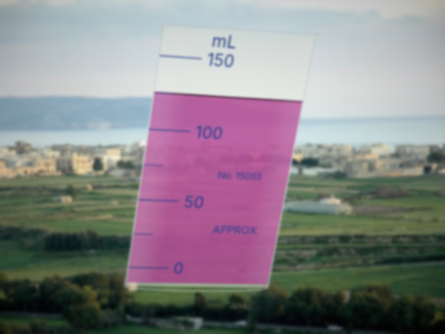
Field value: 125 mL
